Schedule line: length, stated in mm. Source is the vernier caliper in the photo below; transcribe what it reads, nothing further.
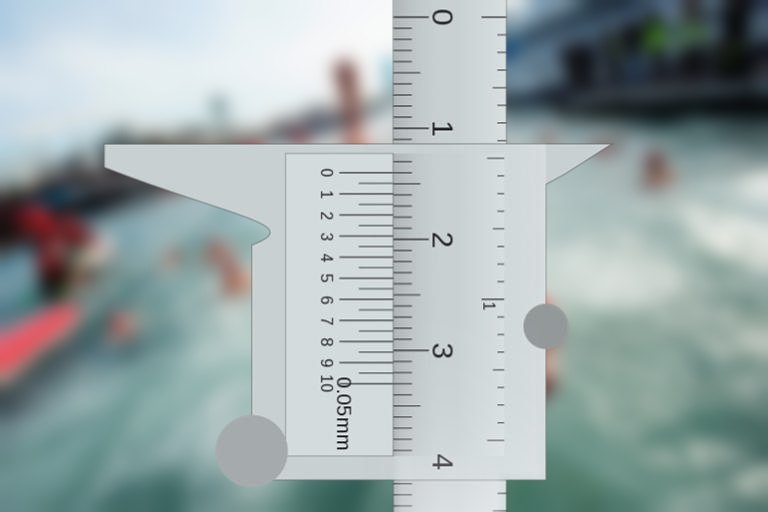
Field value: 14.0 mm
